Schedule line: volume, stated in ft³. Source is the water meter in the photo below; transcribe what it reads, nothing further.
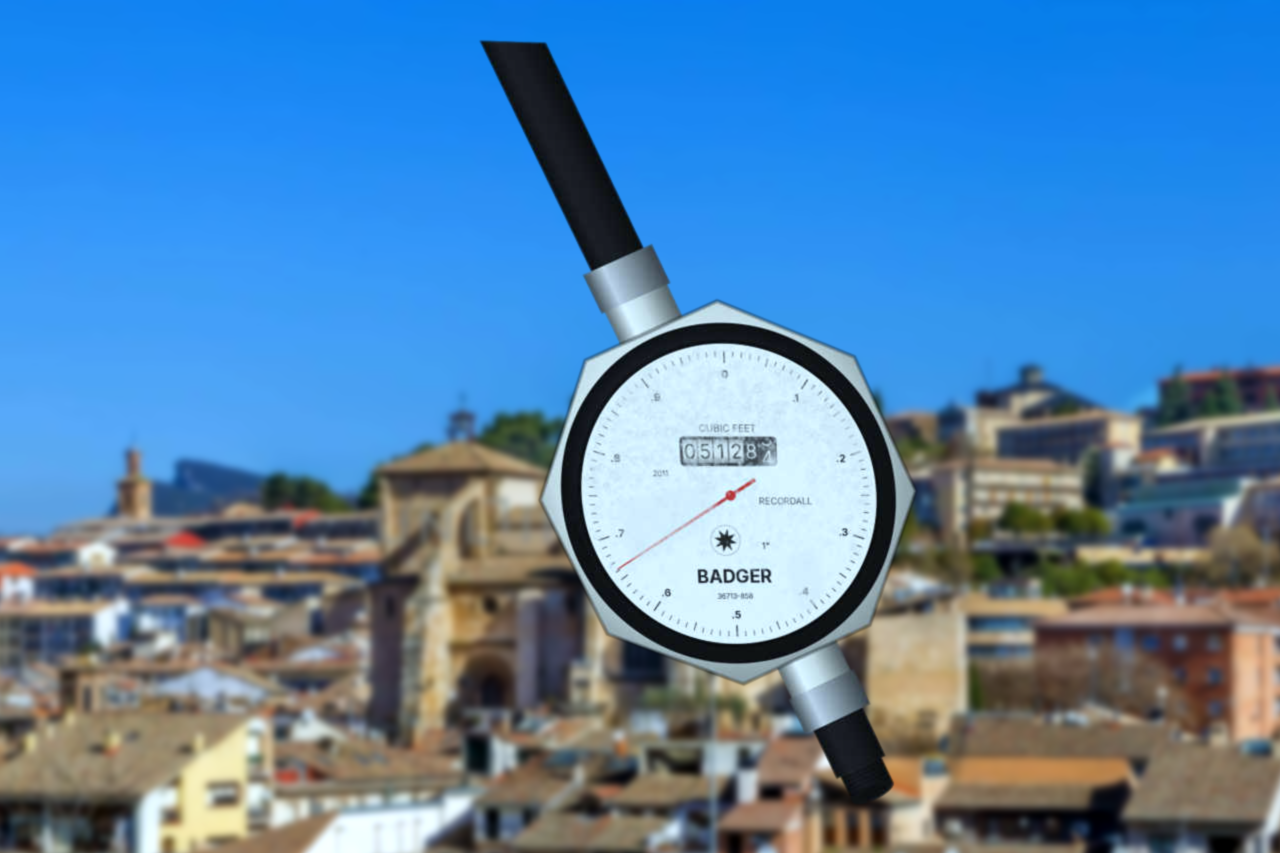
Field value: 51283.66 ft³
